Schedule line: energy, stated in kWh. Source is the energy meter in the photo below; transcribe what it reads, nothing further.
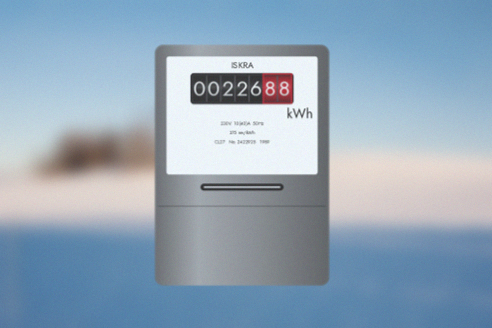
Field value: 226.88 kWh
